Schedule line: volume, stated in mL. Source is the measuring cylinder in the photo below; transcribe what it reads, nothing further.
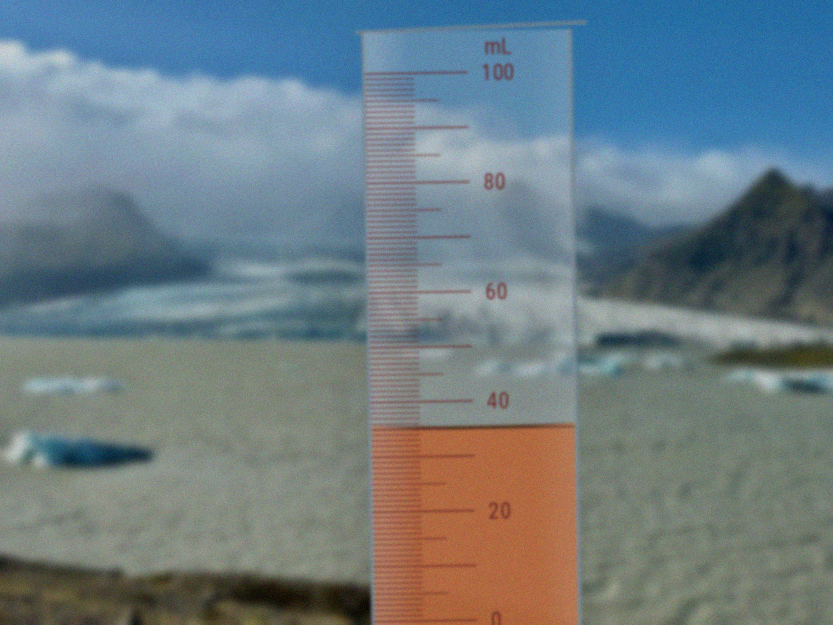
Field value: 35 mL
